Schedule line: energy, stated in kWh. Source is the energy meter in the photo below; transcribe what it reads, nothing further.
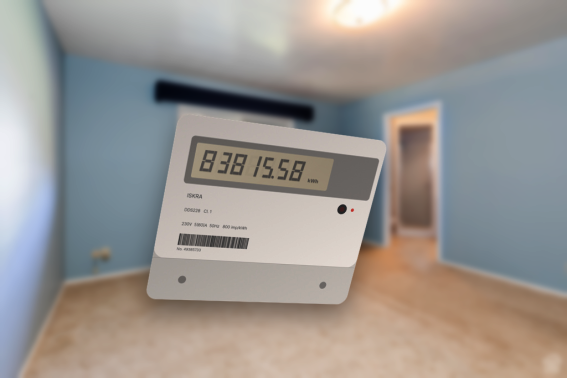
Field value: 83815.58 kWh
